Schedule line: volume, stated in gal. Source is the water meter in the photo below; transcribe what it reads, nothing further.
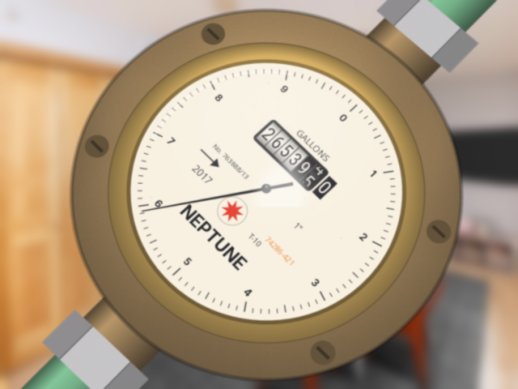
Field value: 2653945.9 gal
